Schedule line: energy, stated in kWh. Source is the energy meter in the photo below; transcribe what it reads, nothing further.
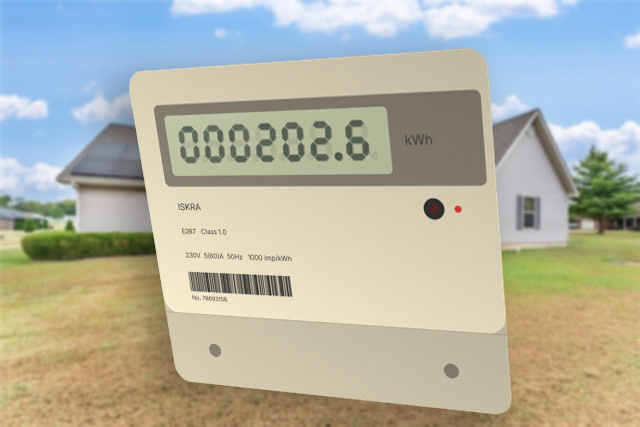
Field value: 202.6 kWh
